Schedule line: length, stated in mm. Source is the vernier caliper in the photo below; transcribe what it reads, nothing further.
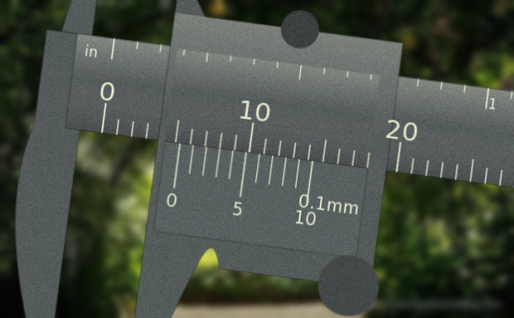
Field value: 5.3 mm
